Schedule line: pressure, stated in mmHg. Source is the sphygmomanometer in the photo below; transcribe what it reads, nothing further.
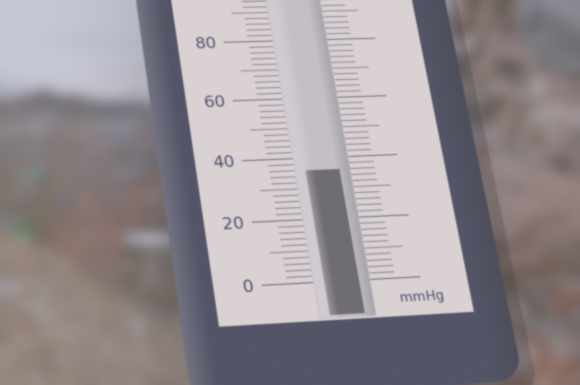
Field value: 36 mmHg
